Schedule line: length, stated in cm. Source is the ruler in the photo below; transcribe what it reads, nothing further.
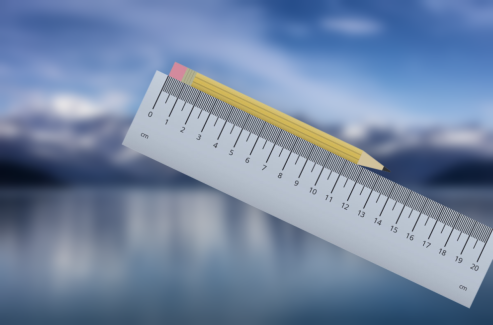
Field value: 13.5 cm
